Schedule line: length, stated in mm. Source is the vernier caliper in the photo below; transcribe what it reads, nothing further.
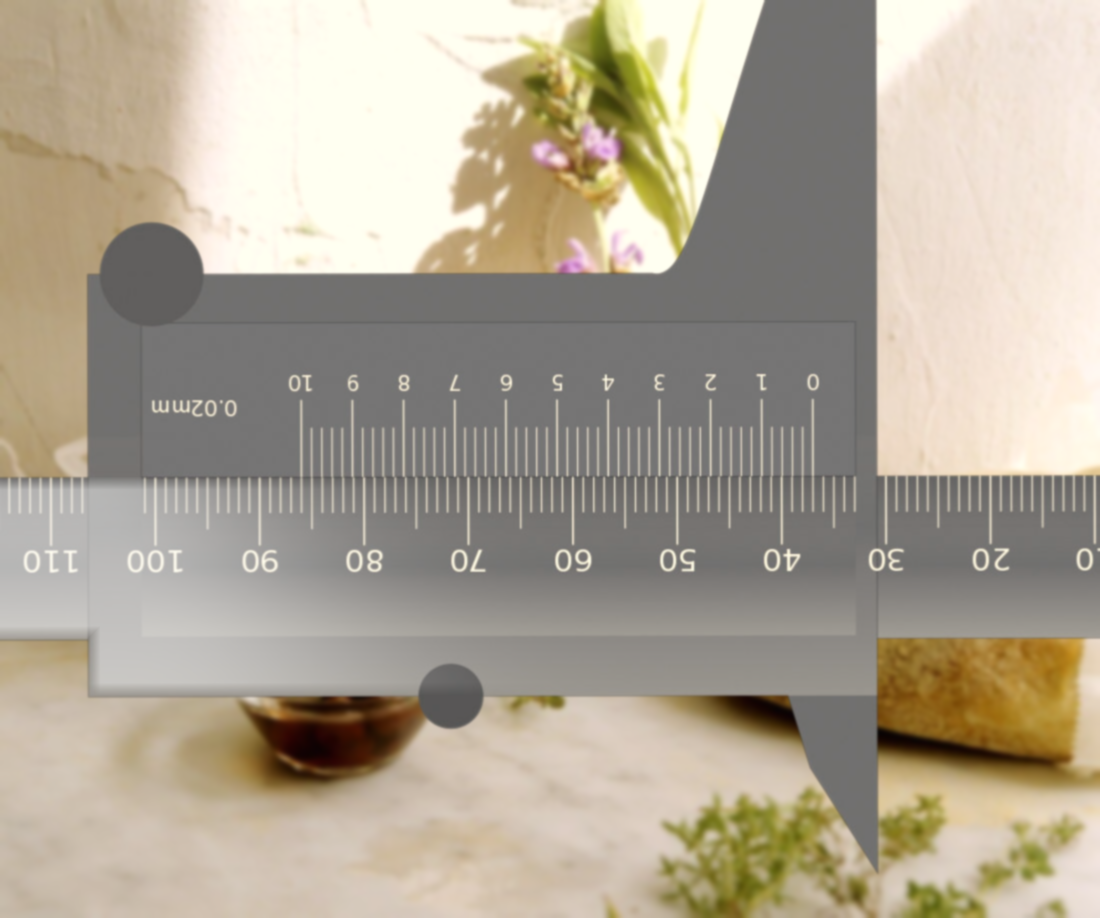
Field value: 37.0 mm
